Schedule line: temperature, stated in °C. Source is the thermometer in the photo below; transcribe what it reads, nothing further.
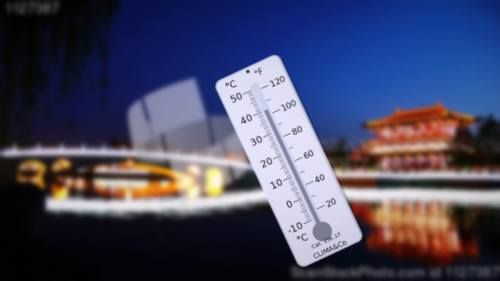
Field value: 40 °C
